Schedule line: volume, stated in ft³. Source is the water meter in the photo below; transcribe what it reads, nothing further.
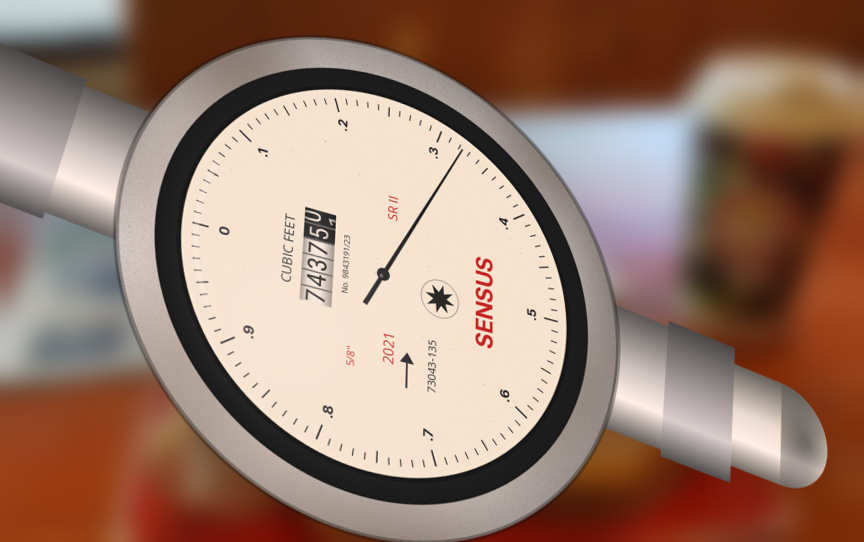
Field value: 743750.32 ft³
